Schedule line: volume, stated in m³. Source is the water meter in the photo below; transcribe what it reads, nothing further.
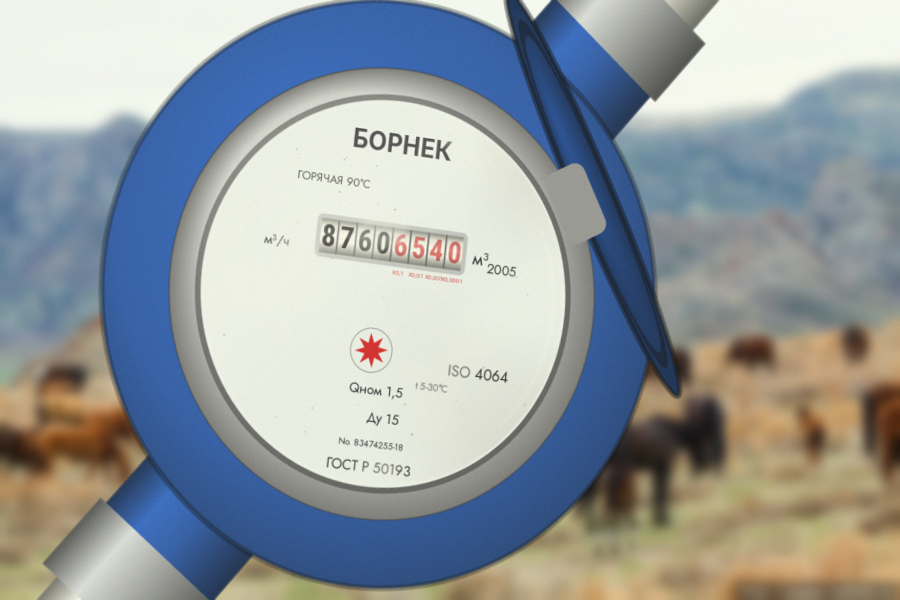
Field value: 8760.6540 m³
